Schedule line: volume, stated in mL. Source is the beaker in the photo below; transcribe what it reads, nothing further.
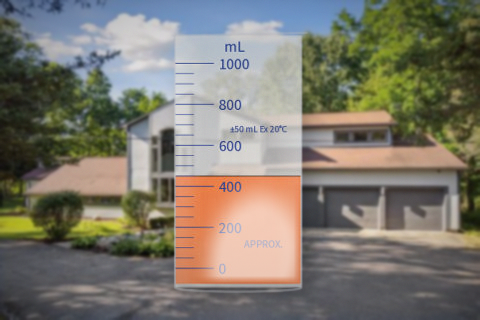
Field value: 450 mL
